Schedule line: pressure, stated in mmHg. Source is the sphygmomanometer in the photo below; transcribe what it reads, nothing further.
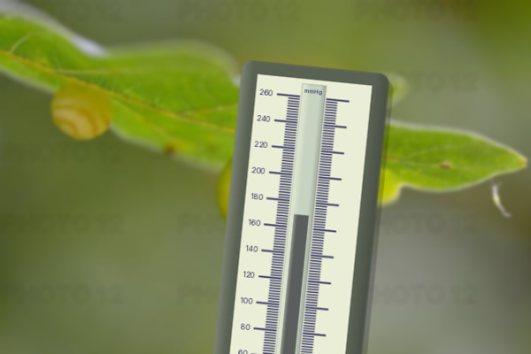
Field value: 170 mmHg
